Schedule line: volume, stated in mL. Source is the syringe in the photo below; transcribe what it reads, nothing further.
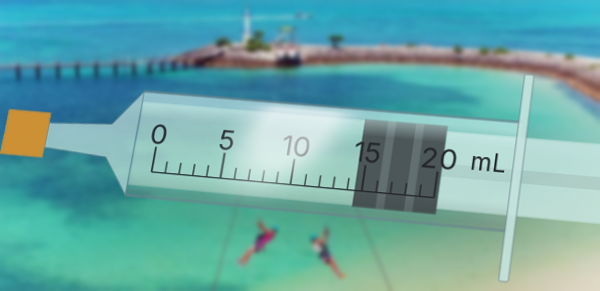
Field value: 14.5 mL
